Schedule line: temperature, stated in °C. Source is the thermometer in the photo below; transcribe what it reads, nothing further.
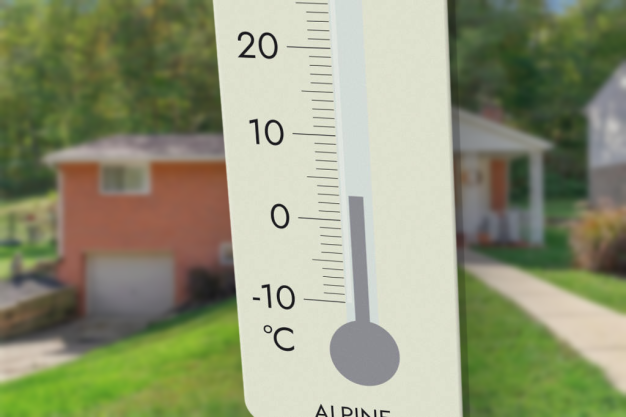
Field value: 3 °C
